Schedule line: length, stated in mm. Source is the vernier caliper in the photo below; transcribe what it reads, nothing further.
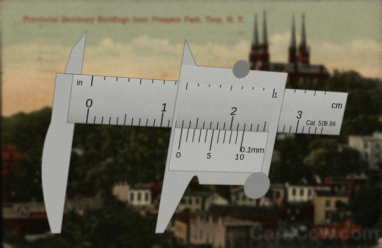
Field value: 13.0 mm
